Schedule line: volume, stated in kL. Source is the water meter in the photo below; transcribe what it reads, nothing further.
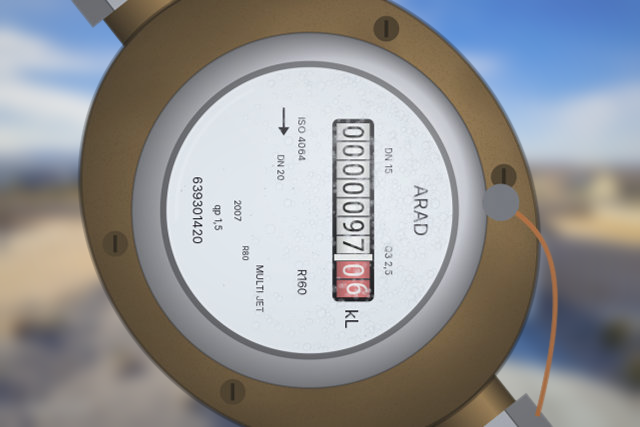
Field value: 97.06 kL
